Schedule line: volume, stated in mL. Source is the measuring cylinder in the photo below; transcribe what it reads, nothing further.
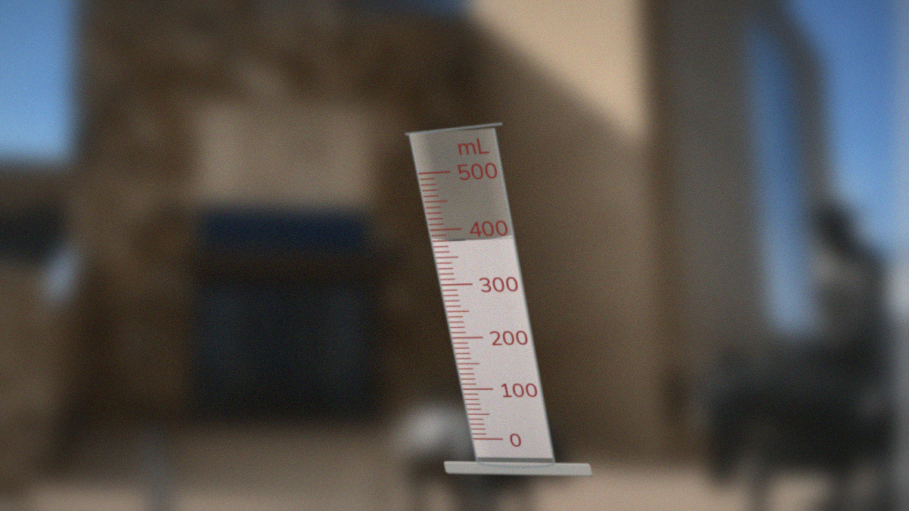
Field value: 380 mL
